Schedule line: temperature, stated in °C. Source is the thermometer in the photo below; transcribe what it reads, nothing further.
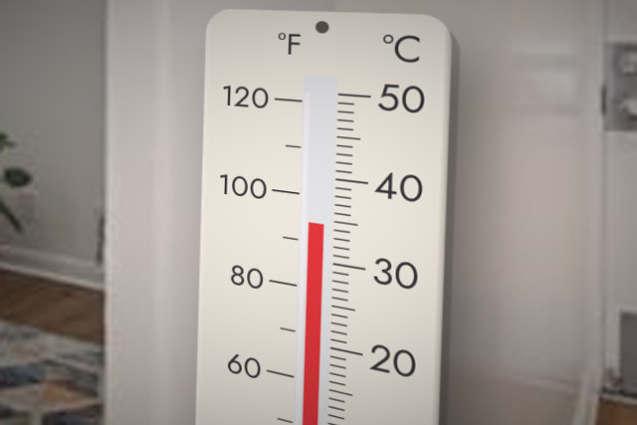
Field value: 34.5 °C
